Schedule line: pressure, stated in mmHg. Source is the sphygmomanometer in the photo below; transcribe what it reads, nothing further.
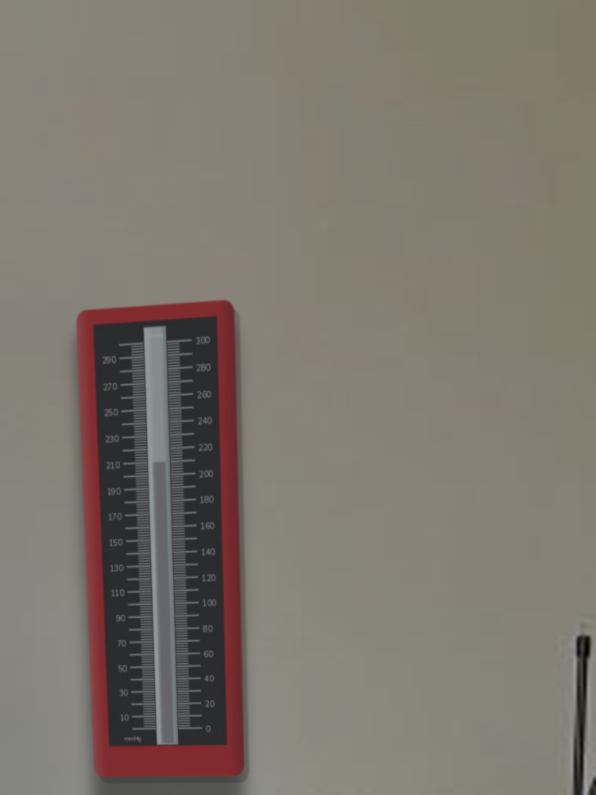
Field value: 210 mmHg
